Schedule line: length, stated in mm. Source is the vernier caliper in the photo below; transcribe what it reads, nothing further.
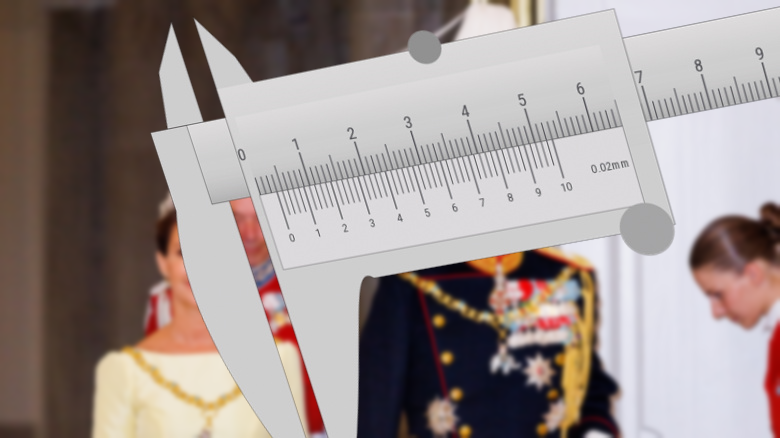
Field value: 4.0 mm
